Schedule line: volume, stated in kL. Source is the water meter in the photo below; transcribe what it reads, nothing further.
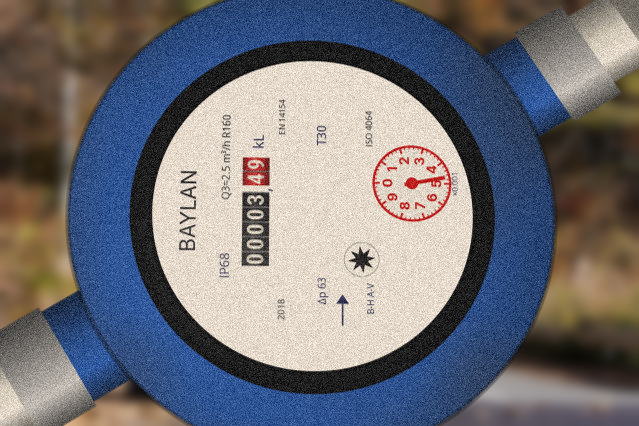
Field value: 3.494 kL
